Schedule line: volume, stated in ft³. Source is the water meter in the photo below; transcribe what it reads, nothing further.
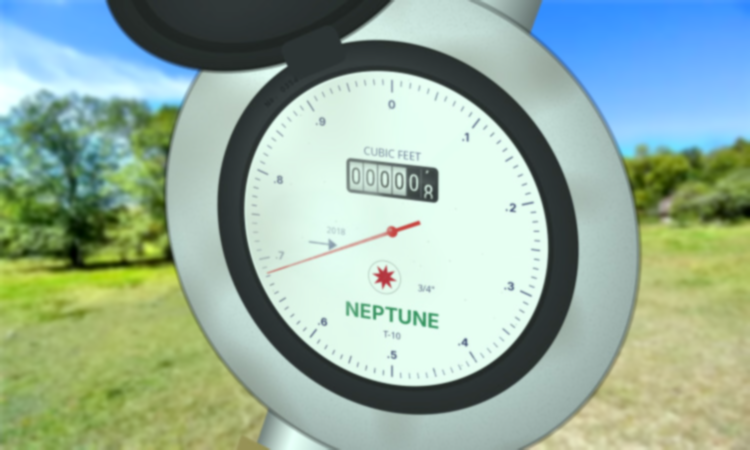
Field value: 7.68 ft³
